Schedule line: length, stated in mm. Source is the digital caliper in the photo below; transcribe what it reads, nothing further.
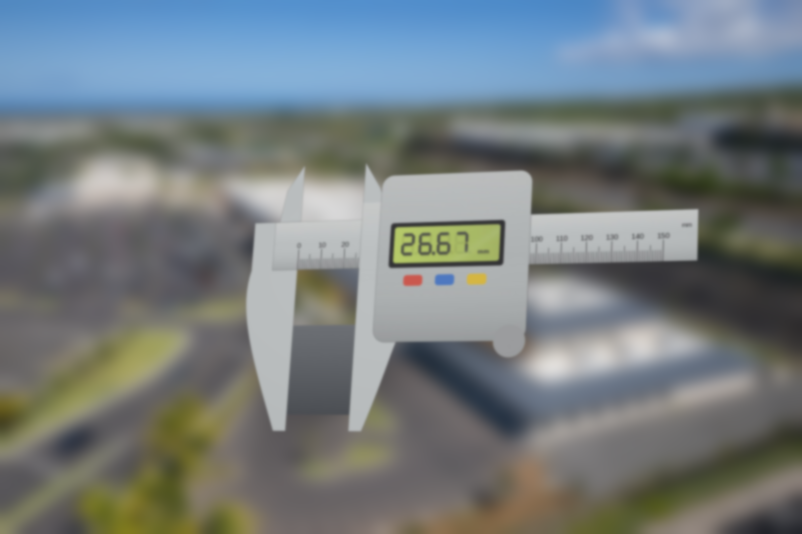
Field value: 26.67 mm
